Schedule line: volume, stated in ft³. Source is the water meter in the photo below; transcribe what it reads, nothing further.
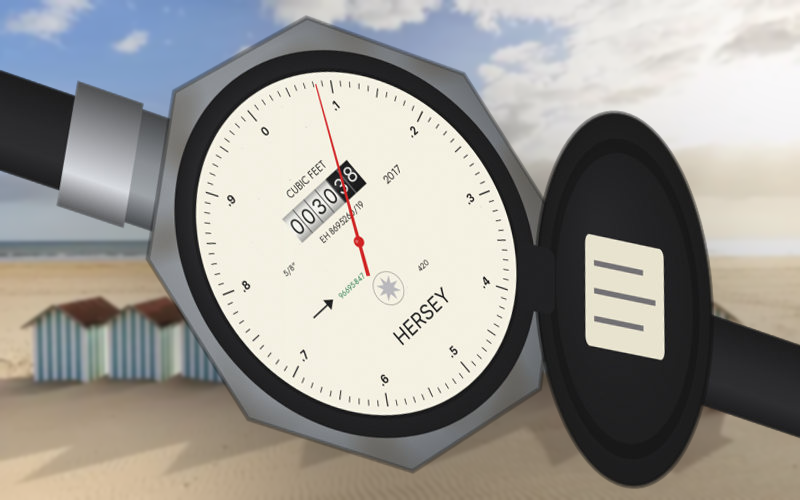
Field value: 3038.08 ft³
